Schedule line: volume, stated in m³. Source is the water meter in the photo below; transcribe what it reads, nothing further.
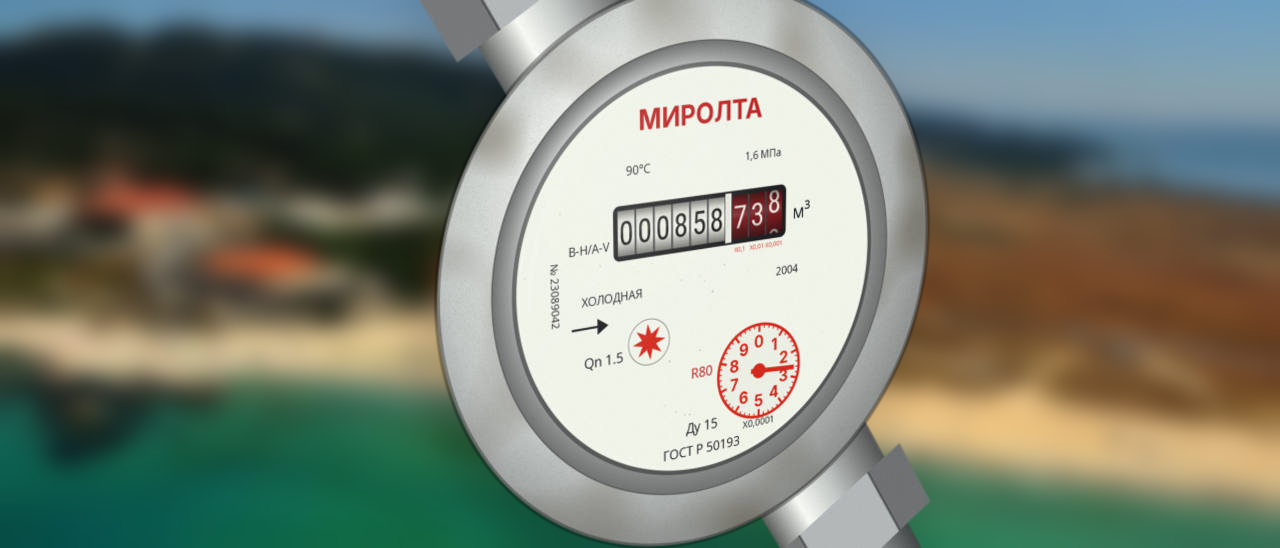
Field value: 858.7382 m³
